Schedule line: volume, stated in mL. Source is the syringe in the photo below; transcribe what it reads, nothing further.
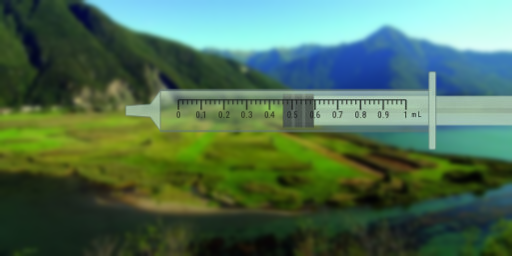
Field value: 0.46 mL
